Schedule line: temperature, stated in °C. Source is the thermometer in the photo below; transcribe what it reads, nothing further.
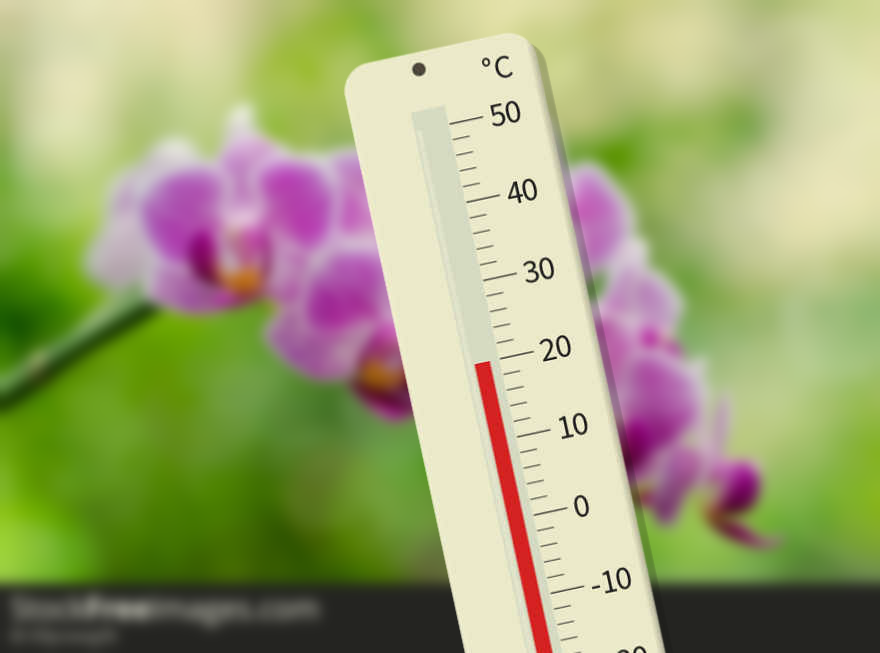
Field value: 20 °C
